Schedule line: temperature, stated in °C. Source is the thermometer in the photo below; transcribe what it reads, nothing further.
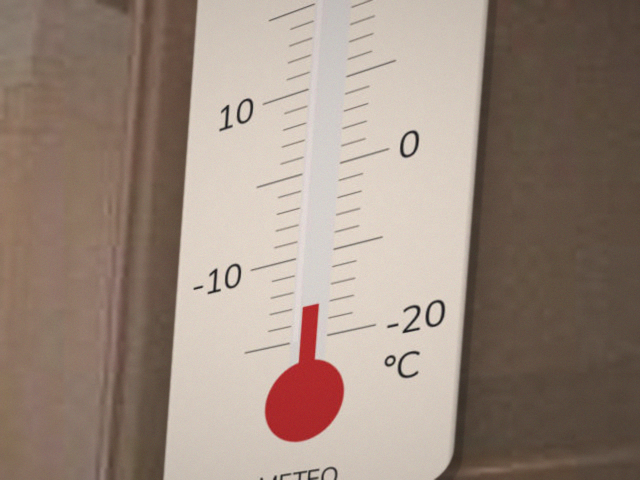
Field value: -16 °C
